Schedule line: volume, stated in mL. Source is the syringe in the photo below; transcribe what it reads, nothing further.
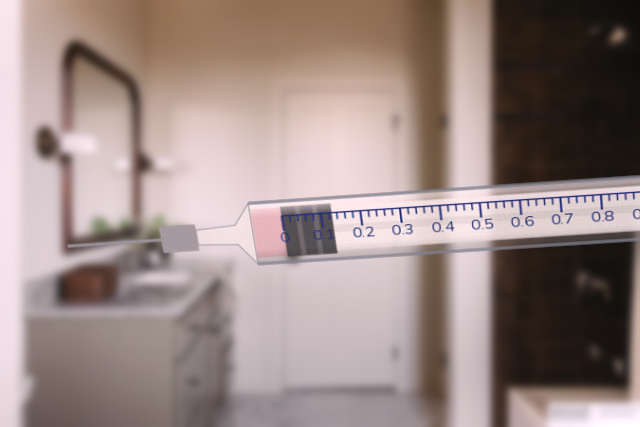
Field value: 0 mL
